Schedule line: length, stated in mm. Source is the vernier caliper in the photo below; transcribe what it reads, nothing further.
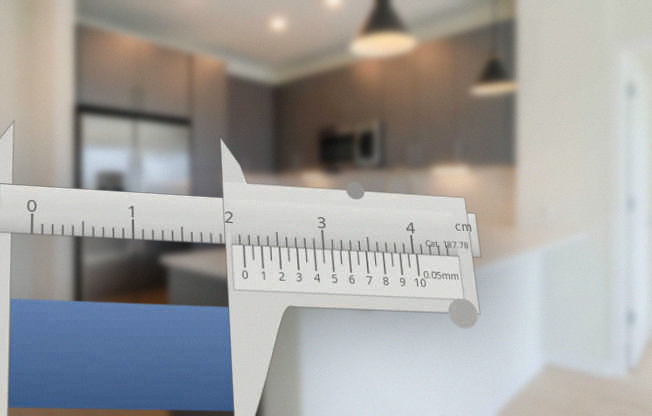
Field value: 21.4 mm
